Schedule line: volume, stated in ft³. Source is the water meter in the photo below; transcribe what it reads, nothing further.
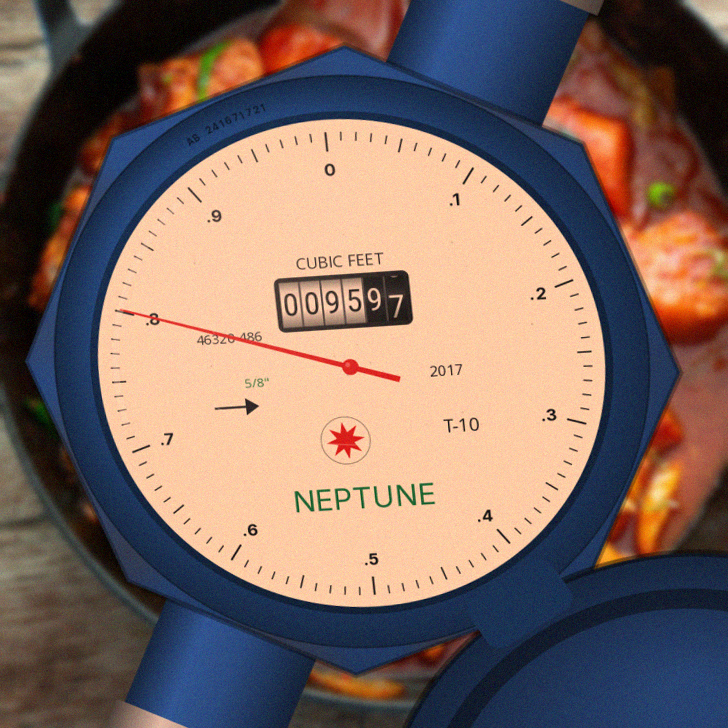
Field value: 9596.80 ft³
